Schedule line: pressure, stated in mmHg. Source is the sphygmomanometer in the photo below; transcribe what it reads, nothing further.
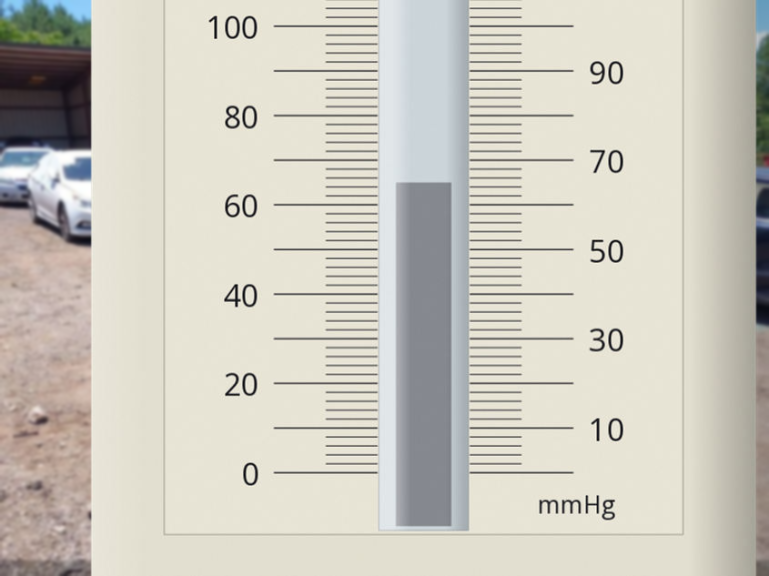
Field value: 65 mmHg
